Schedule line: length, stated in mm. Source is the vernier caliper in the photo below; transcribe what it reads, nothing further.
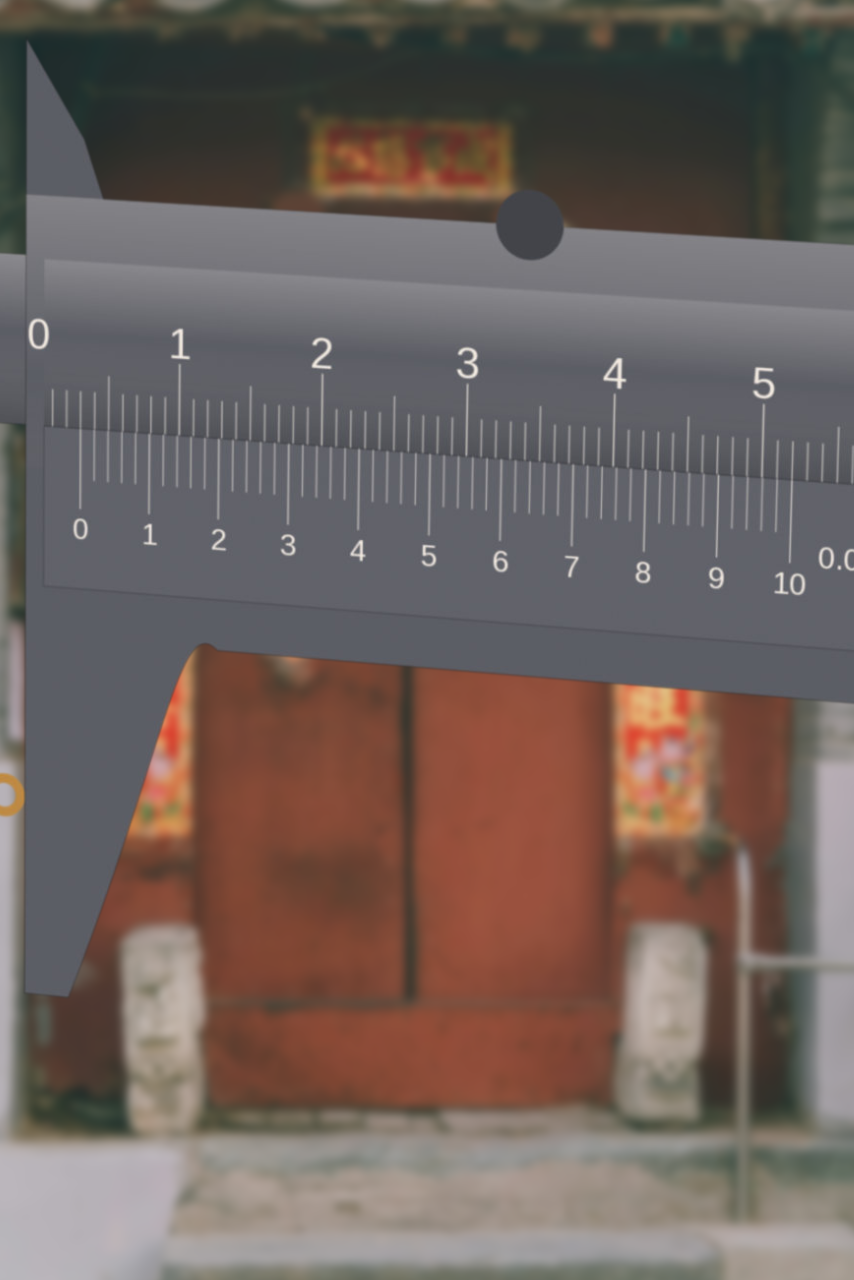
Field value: 3.0 mm
